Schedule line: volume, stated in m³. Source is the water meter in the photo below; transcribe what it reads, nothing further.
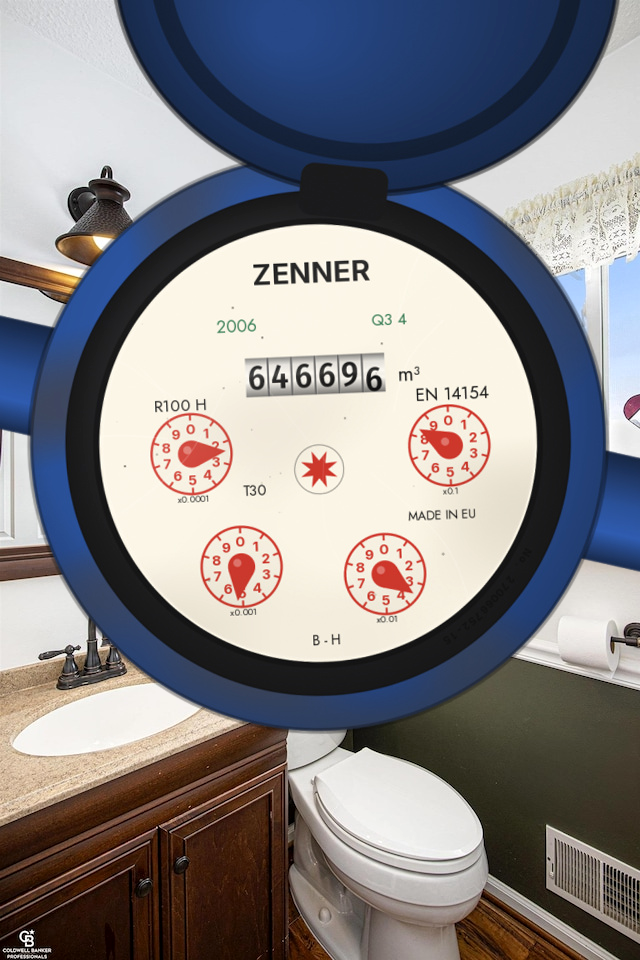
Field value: 646695.8352 m³
